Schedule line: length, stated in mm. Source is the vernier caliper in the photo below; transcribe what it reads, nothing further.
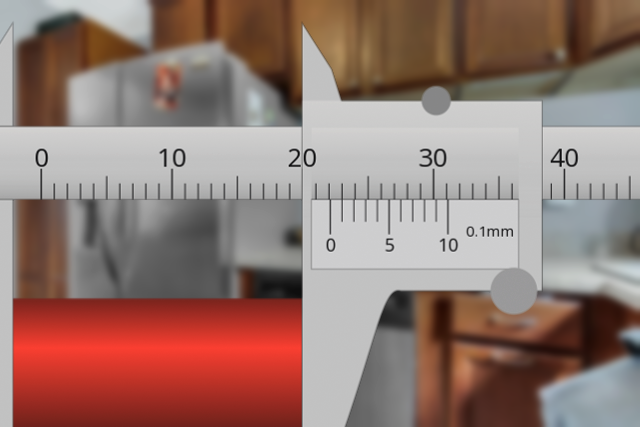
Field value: 22.1 mm
